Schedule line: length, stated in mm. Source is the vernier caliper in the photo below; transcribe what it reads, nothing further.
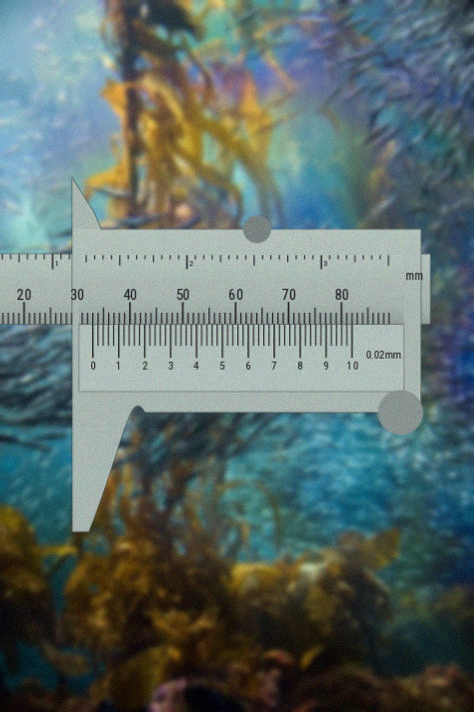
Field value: 33.0 mm
